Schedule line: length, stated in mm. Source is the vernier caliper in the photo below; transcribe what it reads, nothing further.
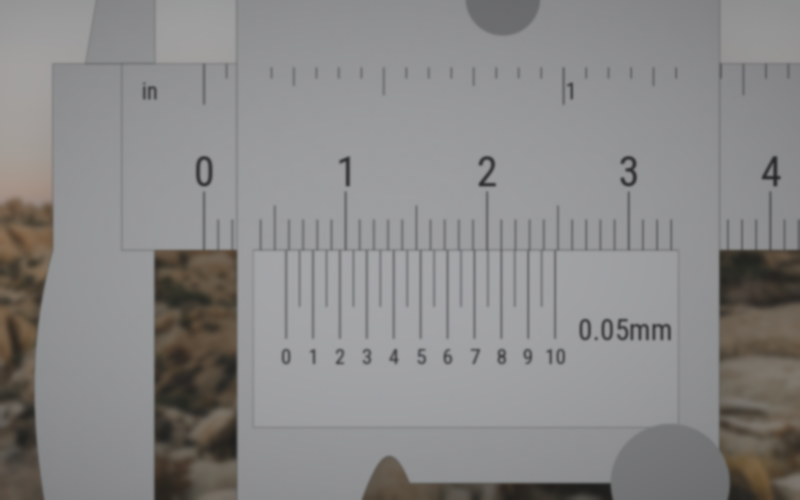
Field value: 5.8 mm
